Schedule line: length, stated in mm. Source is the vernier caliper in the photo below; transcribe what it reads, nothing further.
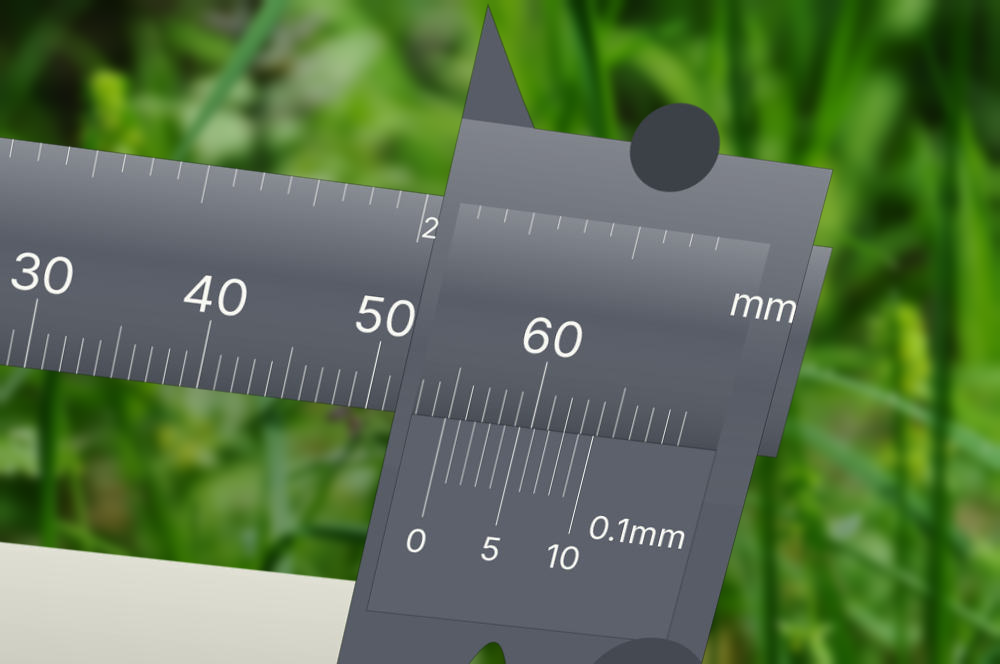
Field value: 54.8 mm
